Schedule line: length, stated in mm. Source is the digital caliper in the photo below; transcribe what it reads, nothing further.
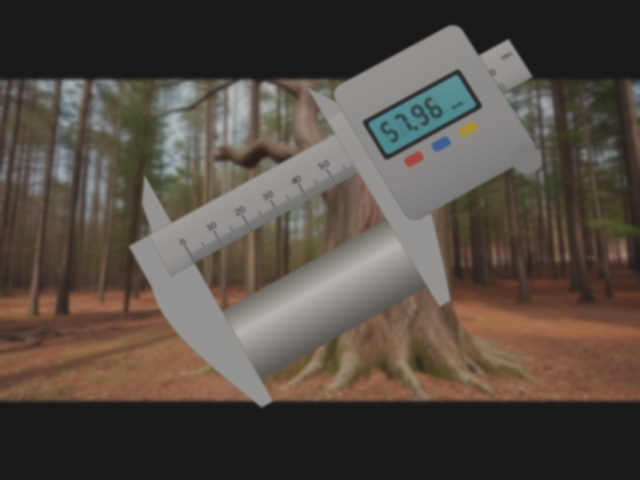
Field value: 57.96 mm
